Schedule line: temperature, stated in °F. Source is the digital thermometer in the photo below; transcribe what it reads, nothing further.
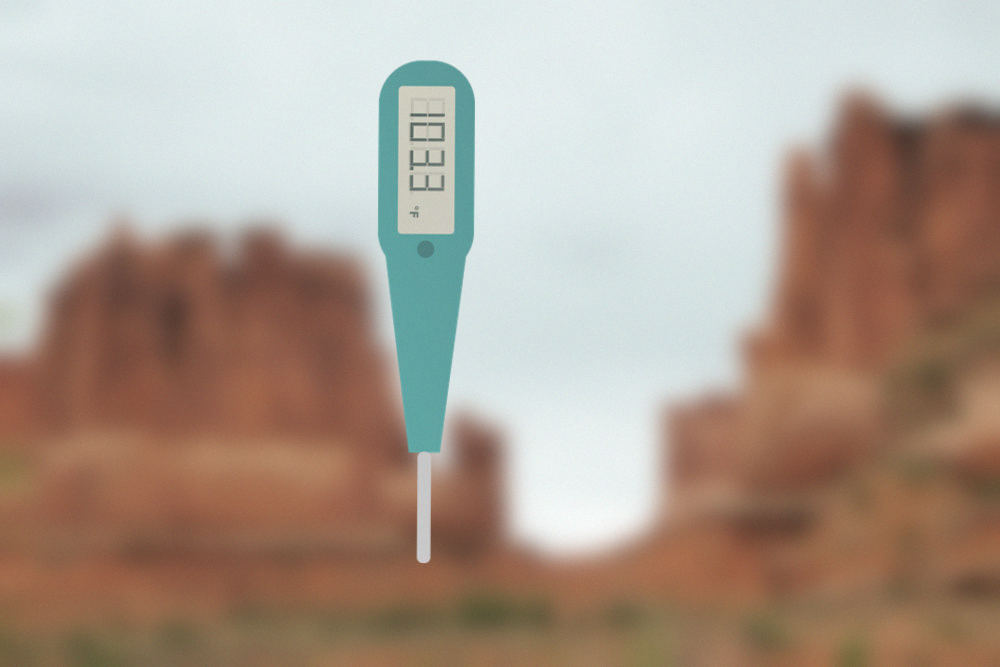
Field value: 103.3 °F
